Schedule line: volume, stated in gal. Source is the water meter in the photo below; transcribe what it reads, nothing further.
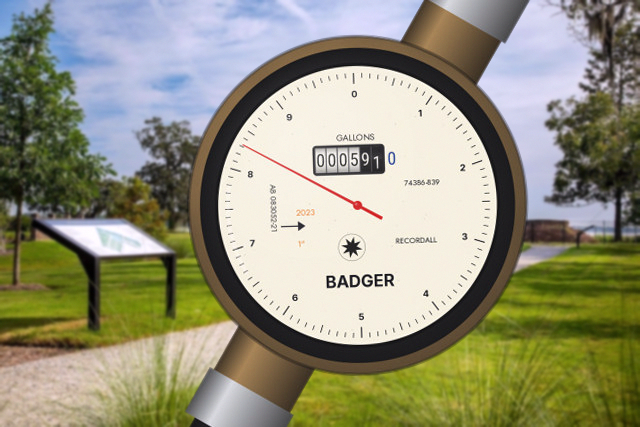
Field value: 5908.3 gal
